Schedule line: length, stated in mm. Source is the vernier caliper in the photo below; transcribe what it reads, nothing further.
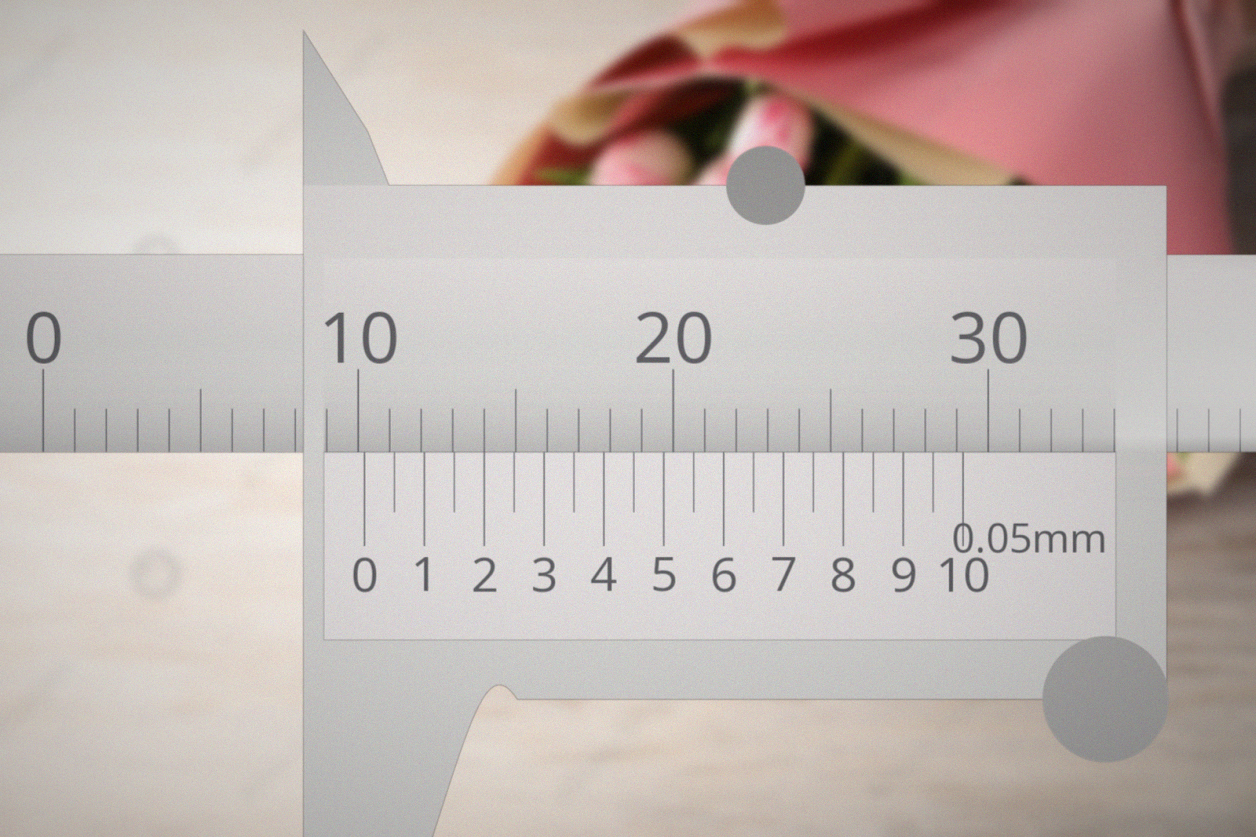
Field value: 10.20 mm
